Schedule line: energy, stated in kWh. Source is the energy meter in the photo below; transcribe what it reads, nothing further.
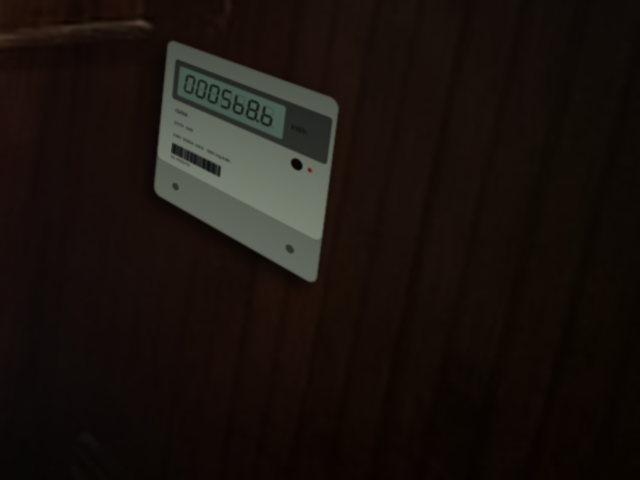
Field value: 568.6 kWh
